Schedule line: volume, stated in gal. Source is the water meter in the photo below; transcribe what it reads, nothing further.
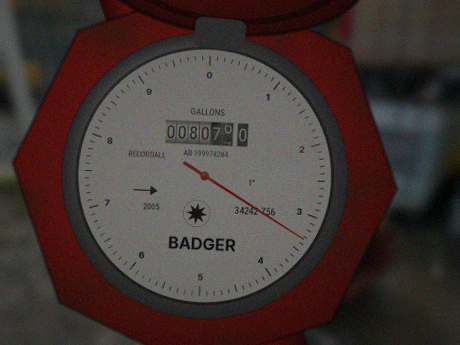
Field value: 80763.3 gal
